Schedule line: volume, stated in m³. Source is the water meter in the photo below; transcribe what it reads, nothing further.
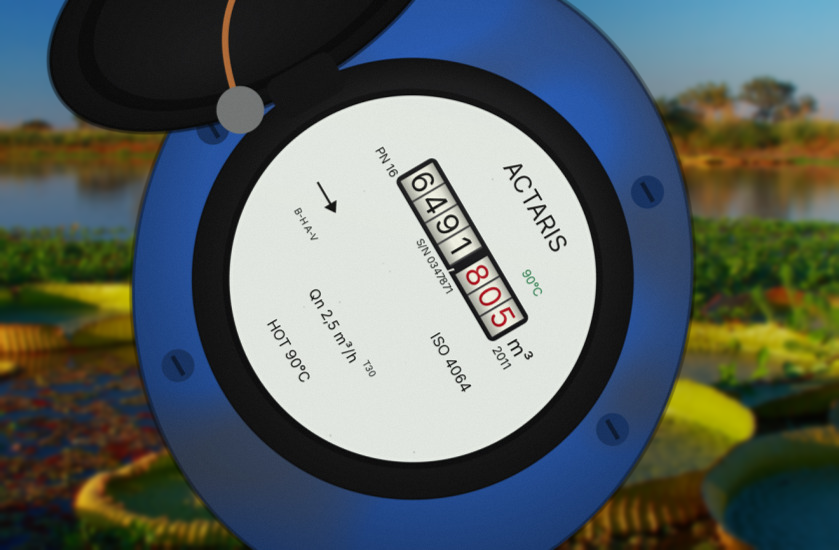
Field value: 6491.805 m³
